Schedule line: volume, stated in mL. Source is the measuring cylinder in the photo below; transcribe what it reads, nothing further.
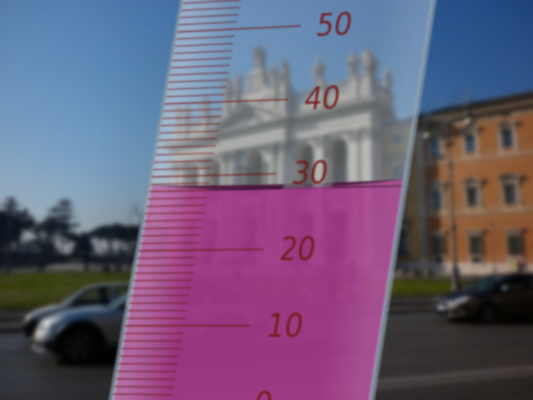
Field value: 28 mL
